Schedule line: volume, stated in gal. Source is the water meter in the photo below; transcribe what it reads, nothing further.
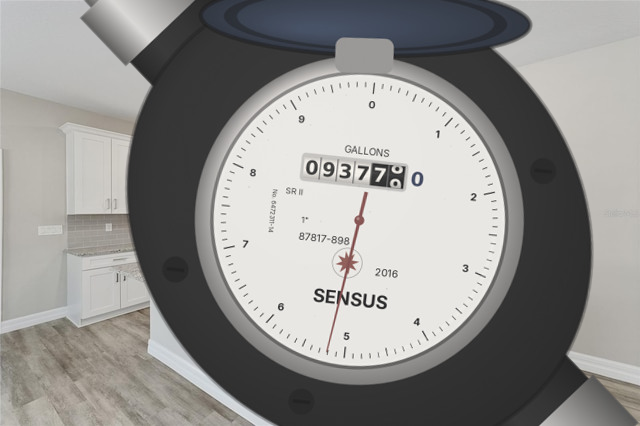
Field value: 937785.2 gal
